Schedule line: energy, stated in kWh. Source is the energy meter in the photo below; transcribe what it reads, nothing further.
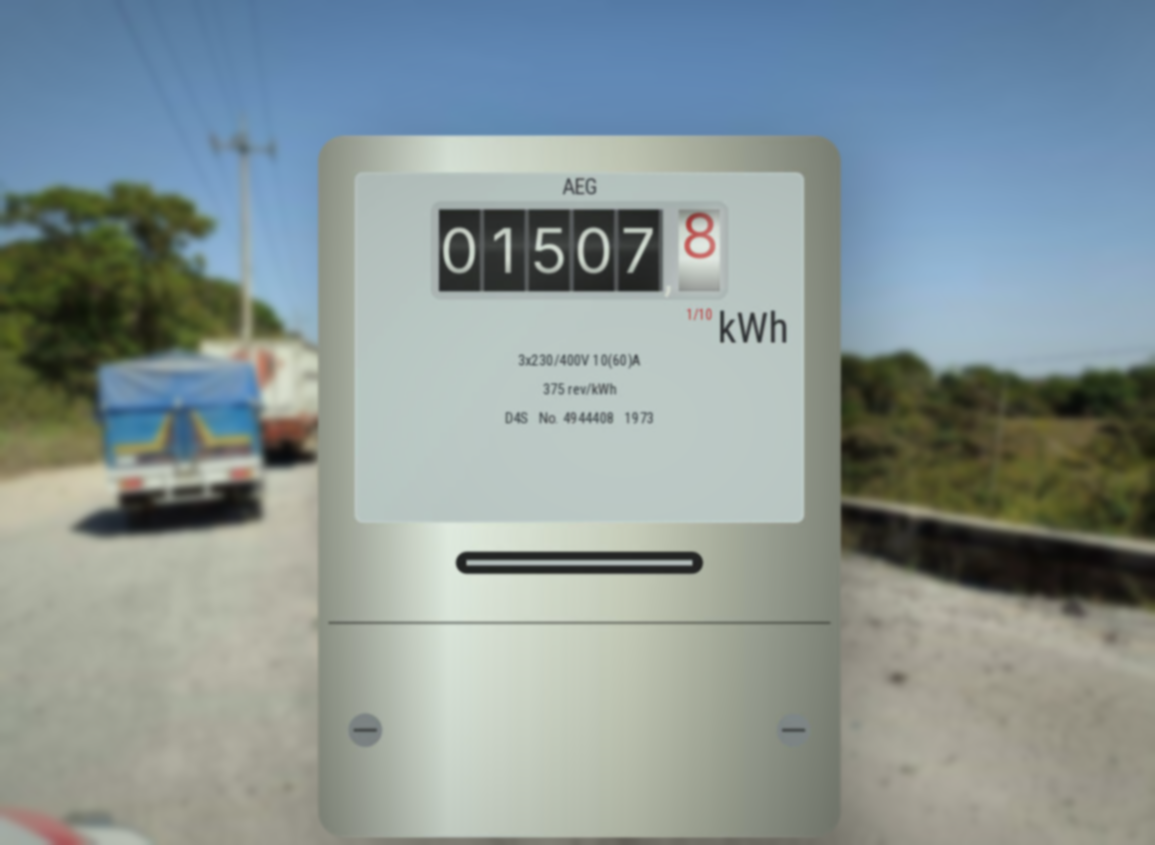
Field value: 1507.8 kWh
